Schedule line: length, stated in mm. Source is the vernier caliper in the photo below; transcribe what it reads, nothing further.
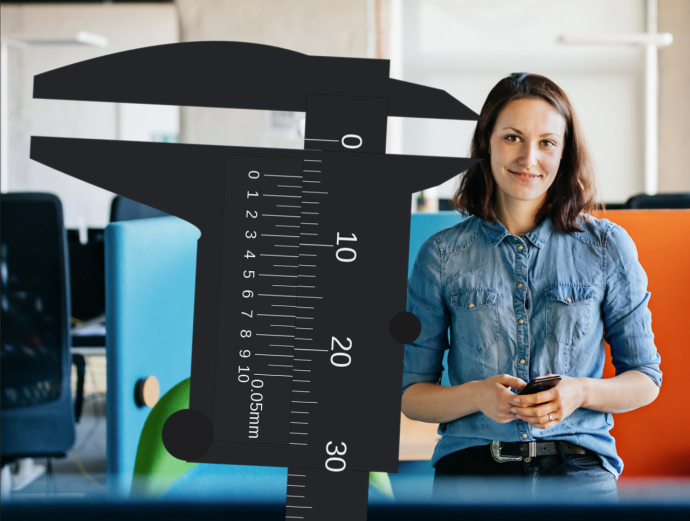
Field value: 3.6 mm
